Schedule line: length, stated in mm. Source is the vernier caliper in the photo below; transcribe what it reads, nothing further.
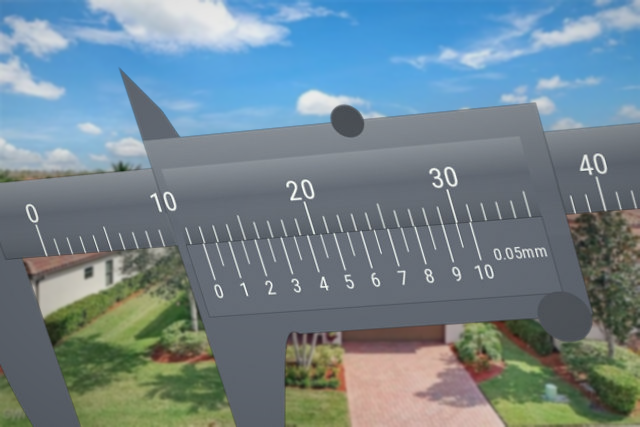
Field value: 11.9 mm
